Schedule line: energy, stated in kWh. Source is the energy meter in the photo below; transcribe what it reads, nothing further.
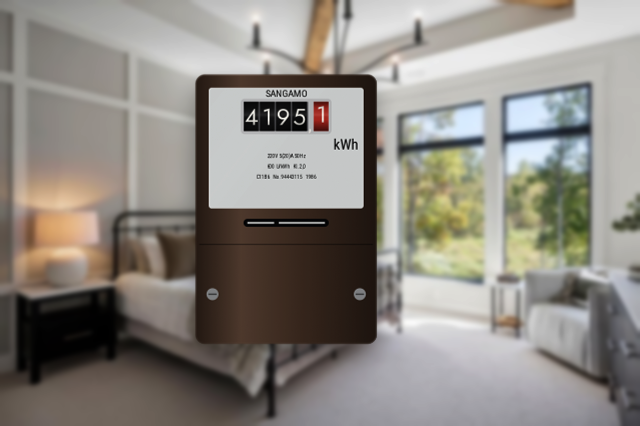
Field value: 4195.1 kWh
